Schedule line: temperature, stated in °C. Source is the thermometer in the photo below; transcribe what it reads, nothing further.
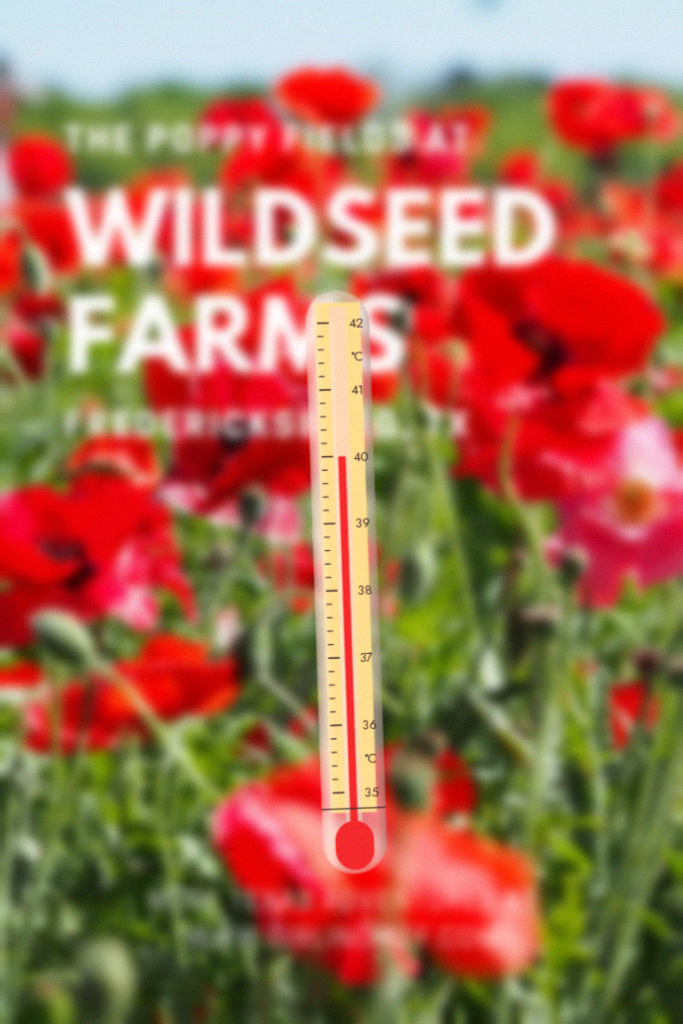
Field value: 40 °C
